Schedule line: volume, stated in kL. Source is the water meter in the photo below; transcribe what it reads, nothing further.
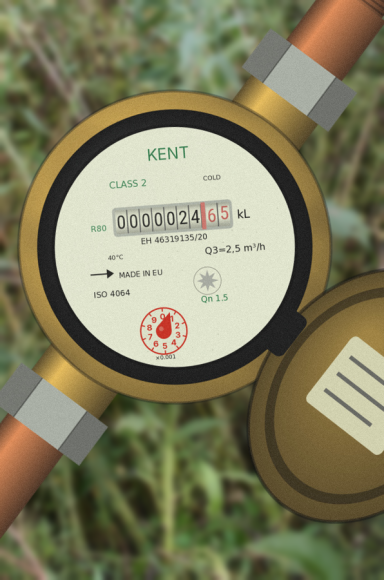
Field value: 24.650 kL
